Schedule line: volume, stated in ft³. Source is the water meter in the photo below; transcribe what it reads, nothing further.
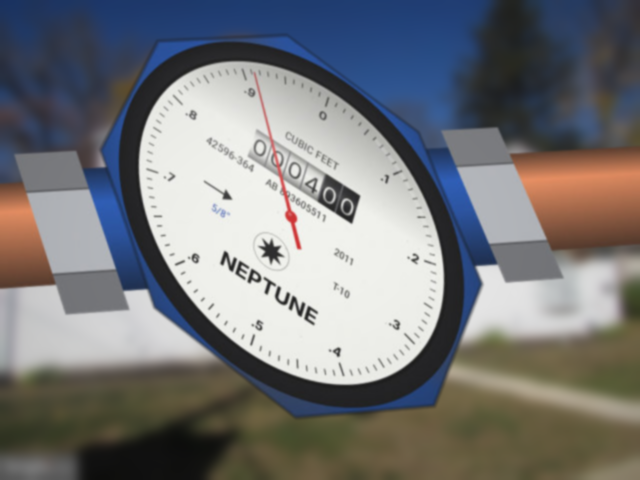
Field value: 399.91 ft³
